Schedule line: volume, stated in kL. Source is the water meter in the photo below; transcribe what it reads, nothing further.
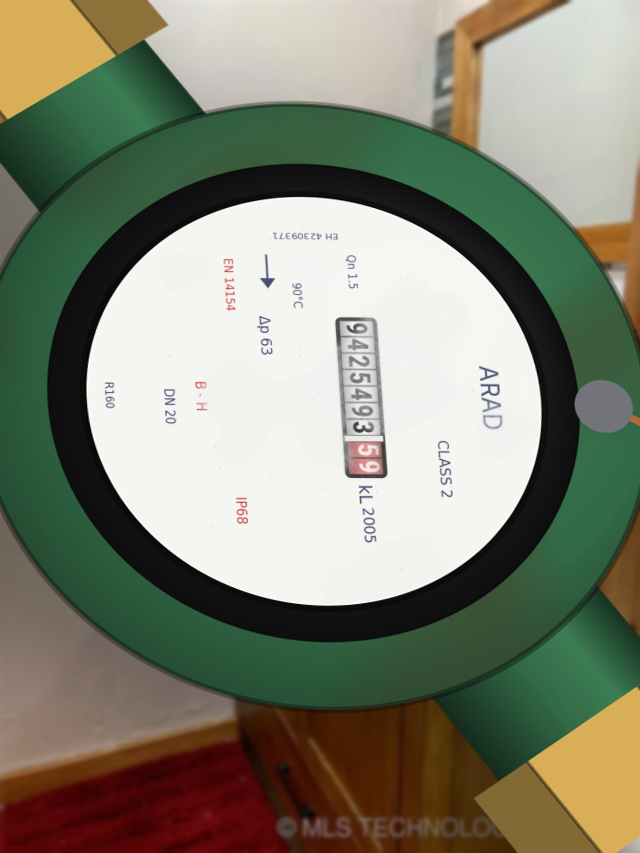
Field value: 9425493.59 kL
